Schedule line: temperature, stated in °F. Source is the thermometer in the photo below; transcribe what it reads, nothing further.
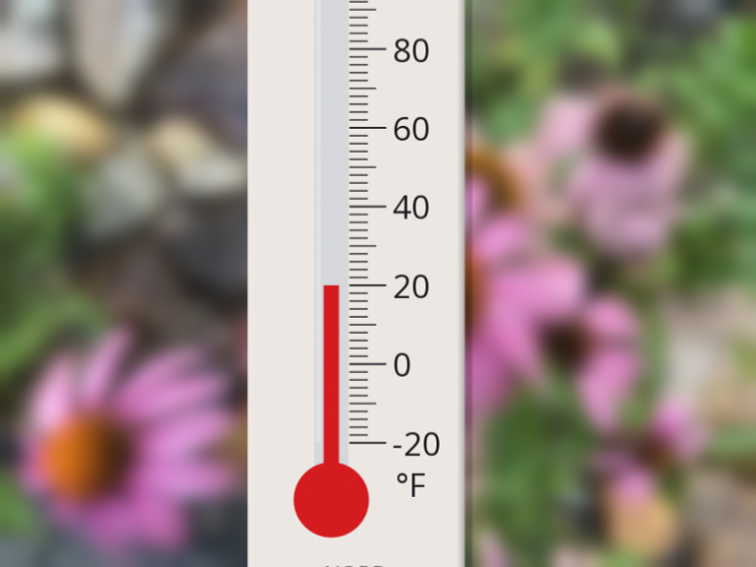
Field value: 20 °F
